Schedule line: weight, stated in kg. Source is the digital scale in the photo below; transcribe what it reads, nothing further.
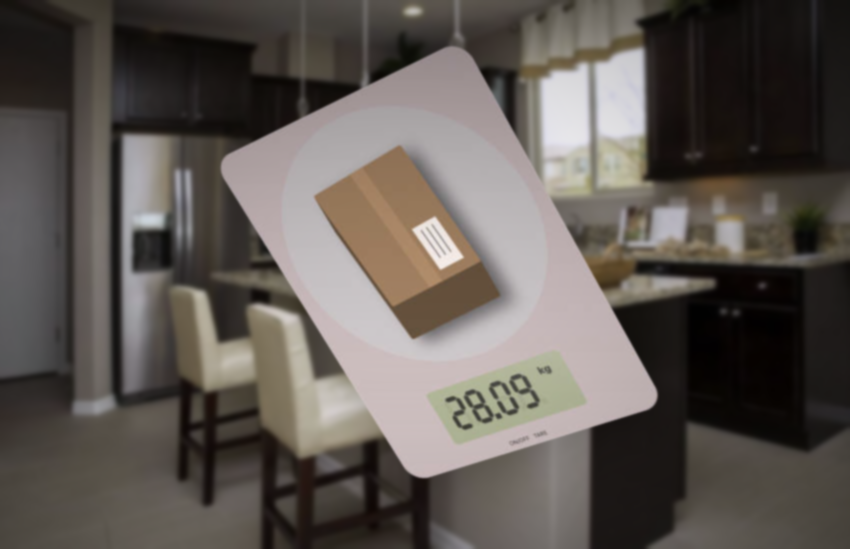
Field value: 28.09 kg
